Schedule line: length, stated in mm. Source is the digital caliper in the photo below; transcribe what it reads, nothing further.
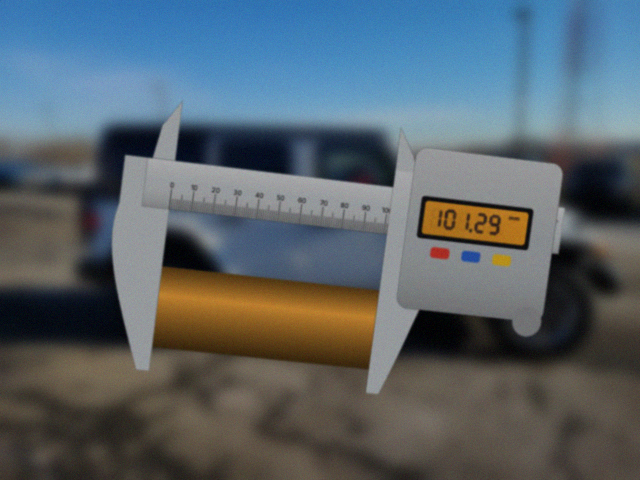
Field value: 101.29 mm
